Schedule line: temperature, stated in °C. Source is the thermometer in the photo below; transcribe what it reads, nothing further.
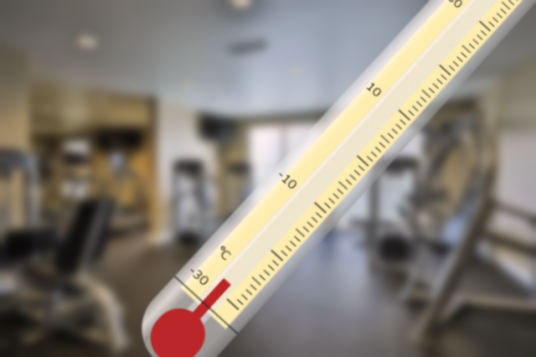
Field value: -28 °C
